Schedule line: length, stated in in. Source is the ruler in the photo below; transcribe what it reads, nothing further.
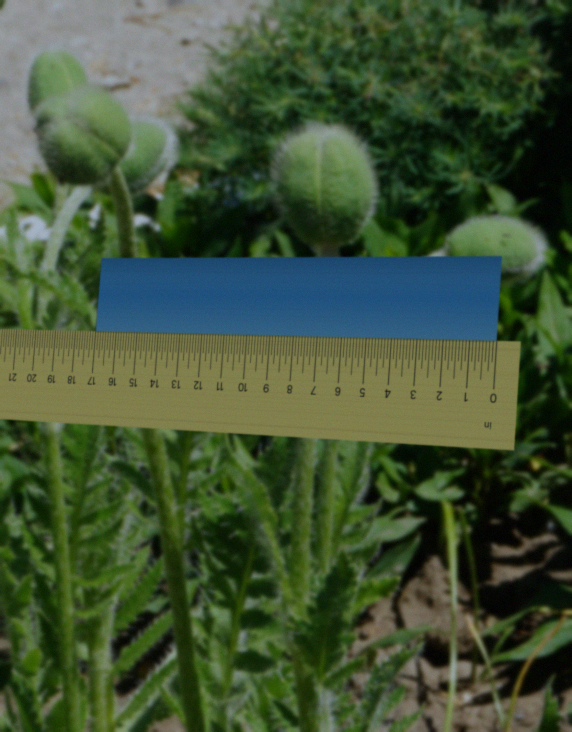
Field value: 17 in
